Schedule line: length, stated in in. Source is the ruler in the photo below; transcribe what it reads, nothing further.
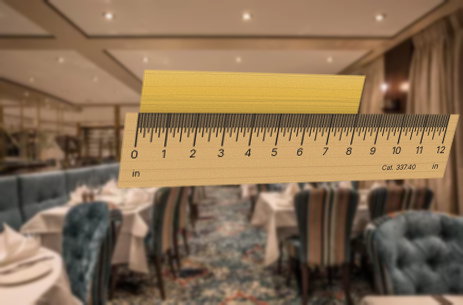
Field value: 8 in
